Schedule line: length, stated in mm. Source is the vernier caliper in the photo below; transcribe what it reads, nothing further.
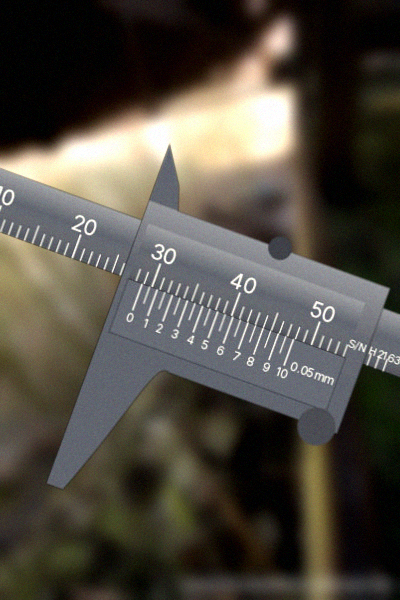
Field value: 28.8 mm
